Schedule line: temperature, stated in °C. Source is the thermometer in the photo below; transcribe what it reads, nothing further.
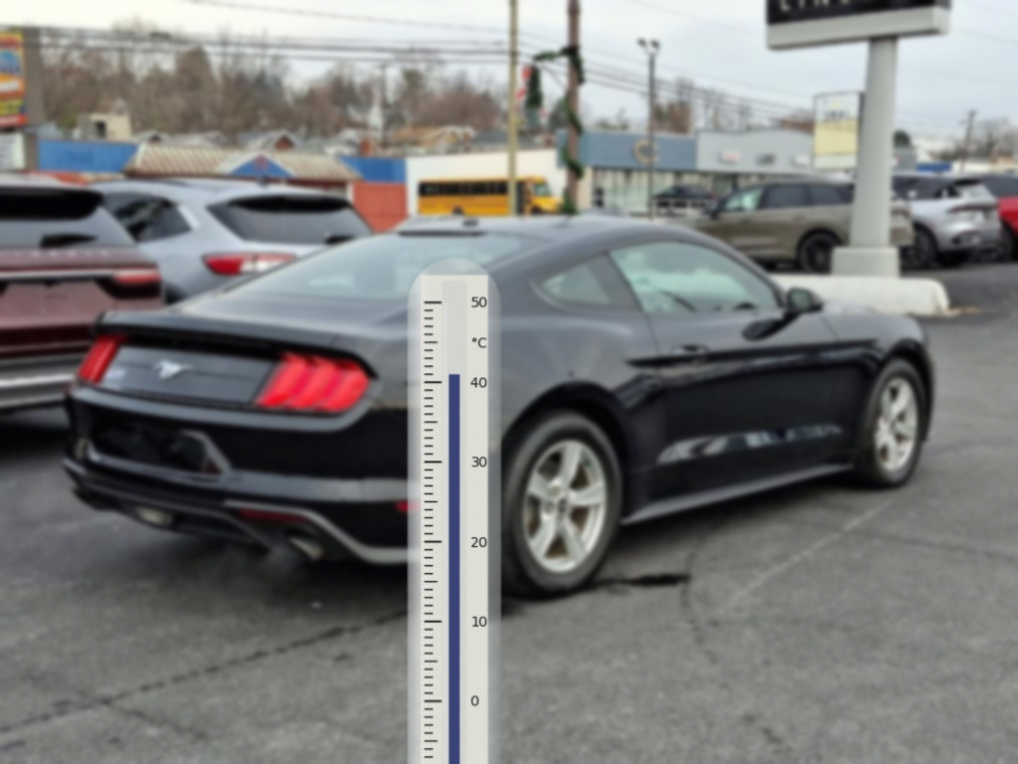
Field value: 41 °C
